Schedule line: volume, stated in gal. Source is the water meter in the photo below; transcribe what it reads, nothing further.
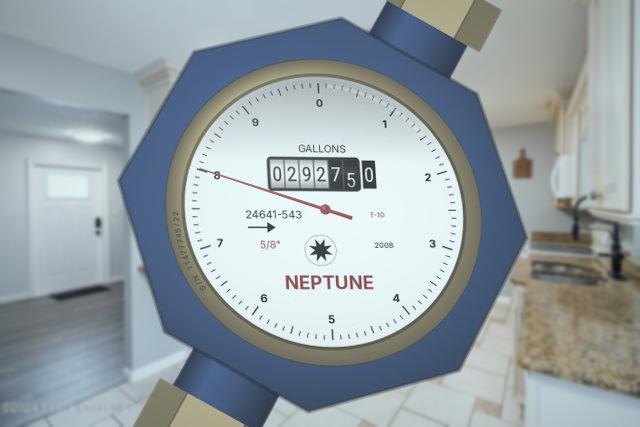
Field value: 292748.0 gal
